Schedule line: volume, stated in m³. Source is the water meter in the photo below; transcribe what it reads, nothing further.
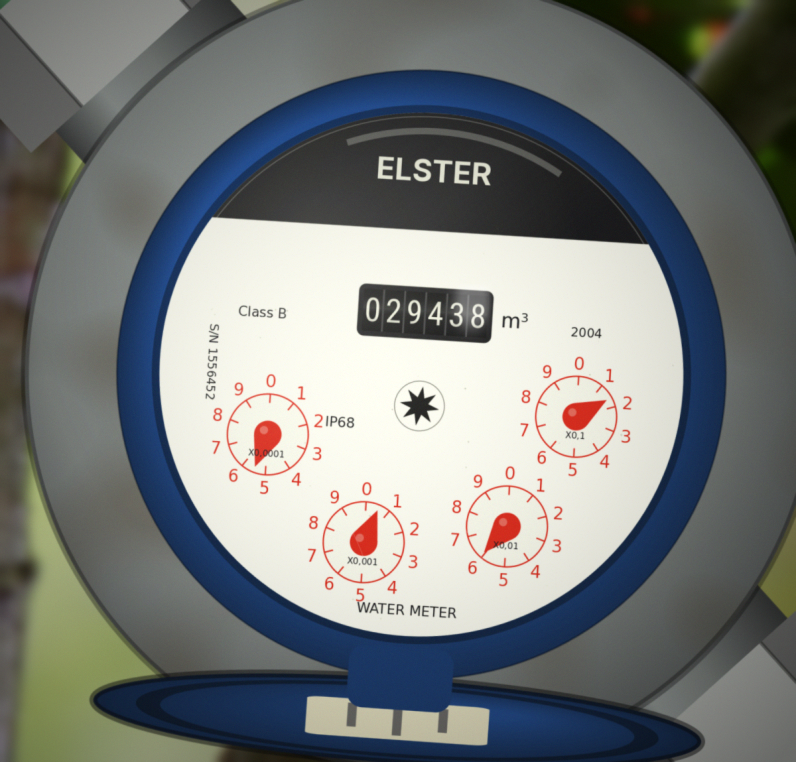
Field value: 29438.1605 m³
